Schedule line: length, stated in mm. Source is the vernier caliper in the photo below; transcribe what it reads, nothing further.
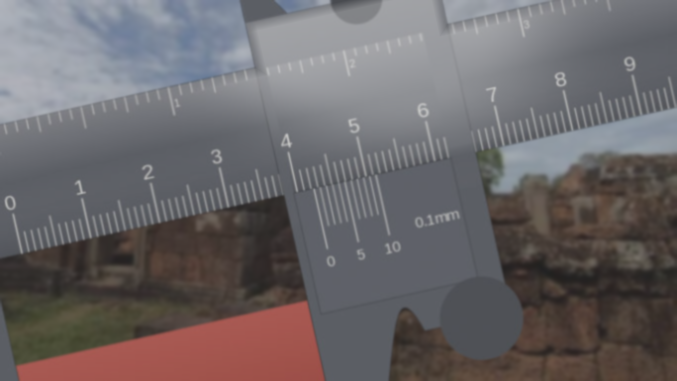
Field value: 42.4 mm
